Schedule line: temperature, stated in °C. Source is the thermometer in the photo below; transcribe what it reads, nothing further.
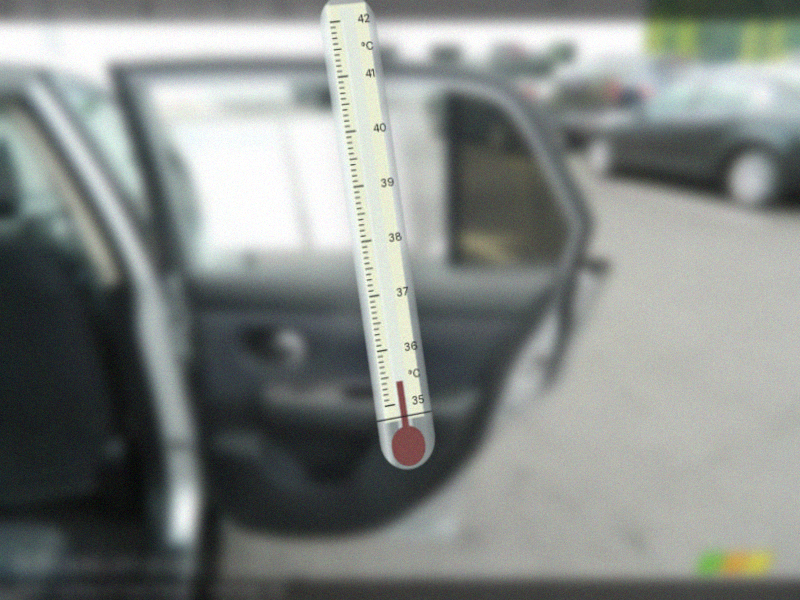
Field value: 35.4 °C
